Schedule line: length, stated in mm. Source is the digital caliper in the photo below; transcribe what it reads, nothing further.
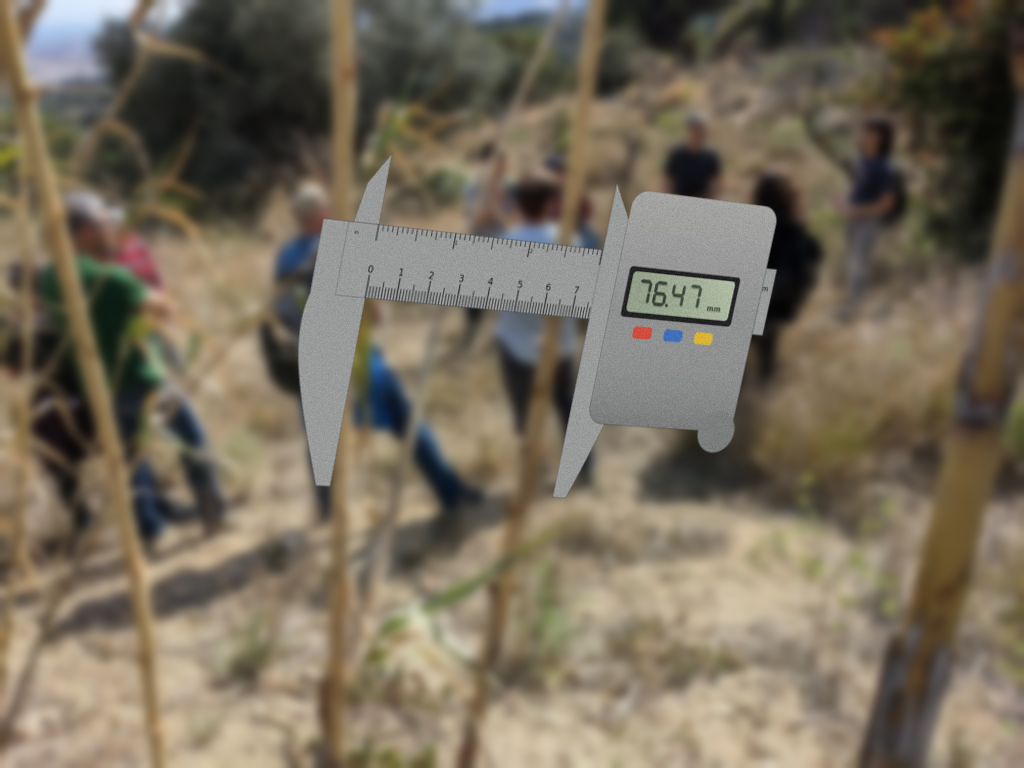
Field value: 76.47 mm
